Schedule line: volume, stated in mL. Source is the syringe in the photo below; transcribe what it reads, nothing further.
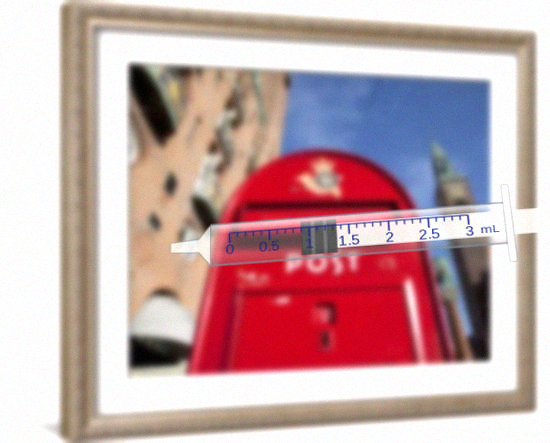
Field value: 0.9 mL
